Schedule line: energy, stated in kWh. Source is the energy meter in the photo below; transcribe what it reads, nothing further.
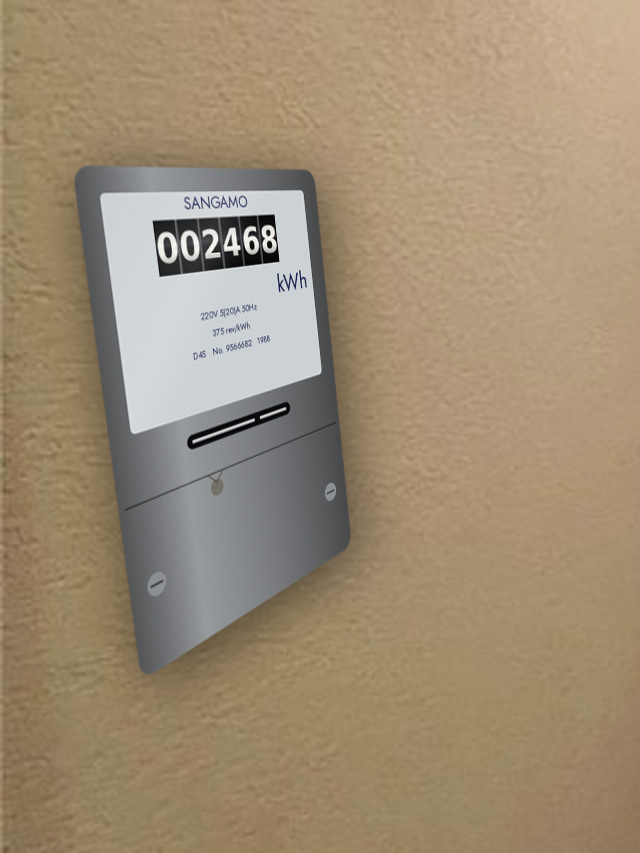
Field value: 2468 kWh
